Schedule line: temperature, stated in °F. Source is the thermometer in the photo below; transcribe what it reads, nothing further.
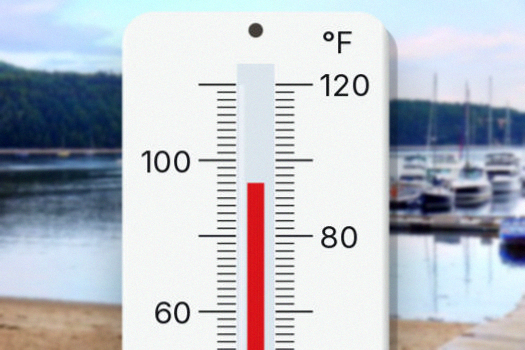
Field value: 94 °F
